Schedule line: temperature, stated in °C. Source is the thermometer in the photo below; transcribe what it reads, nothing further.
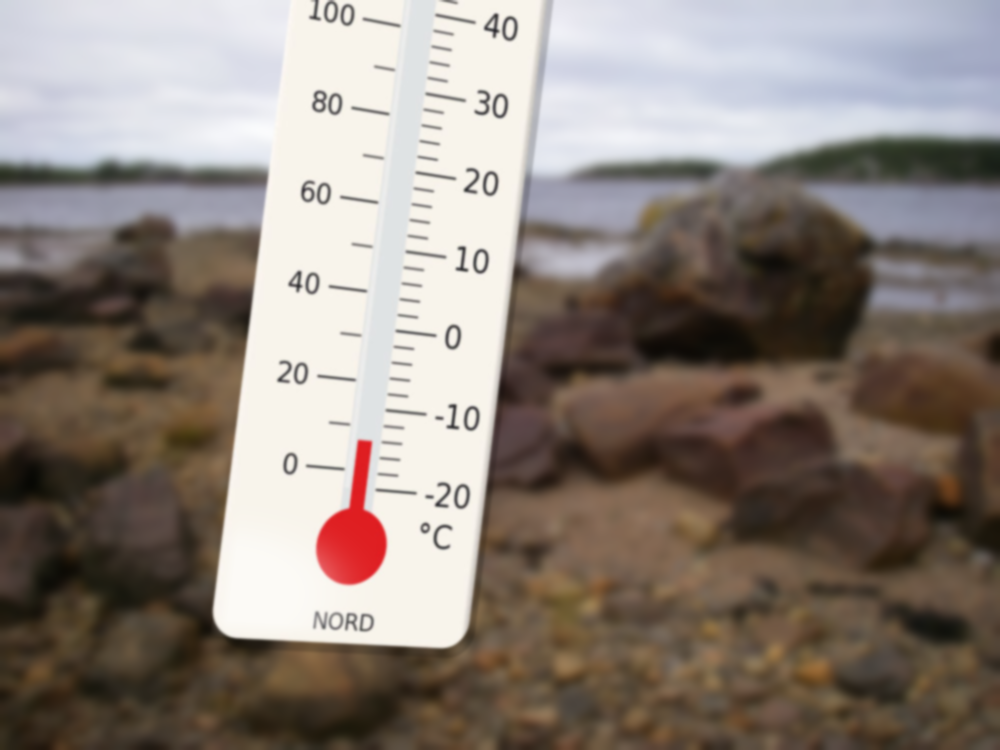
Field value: -14 °C
